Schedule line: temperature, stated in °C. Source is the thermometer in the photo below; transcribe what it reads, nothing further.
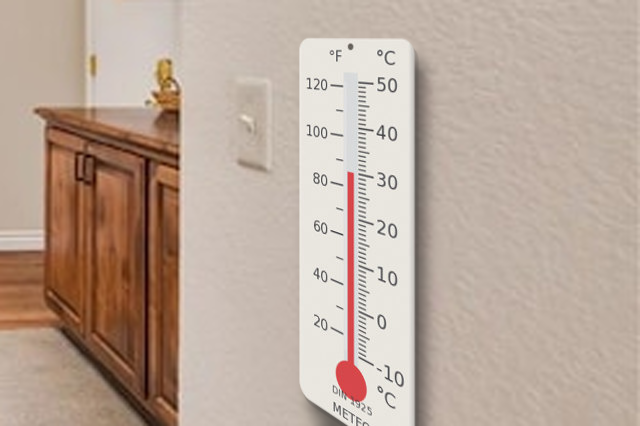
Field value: 30 °C
